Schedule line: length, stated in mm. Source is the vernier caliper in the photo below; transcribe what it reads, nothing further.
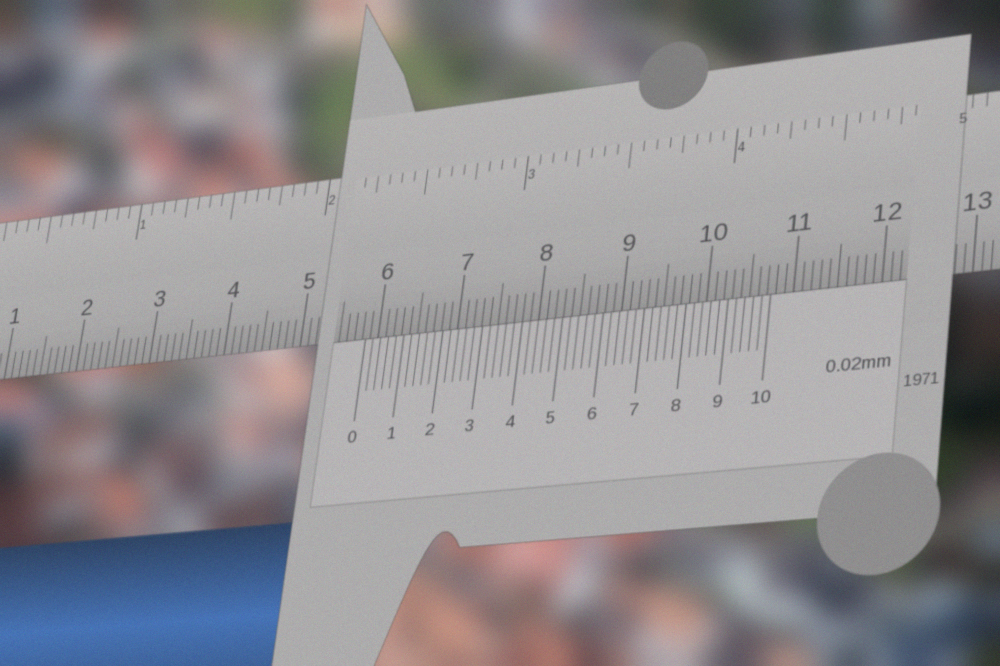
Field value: 58.4 mm
